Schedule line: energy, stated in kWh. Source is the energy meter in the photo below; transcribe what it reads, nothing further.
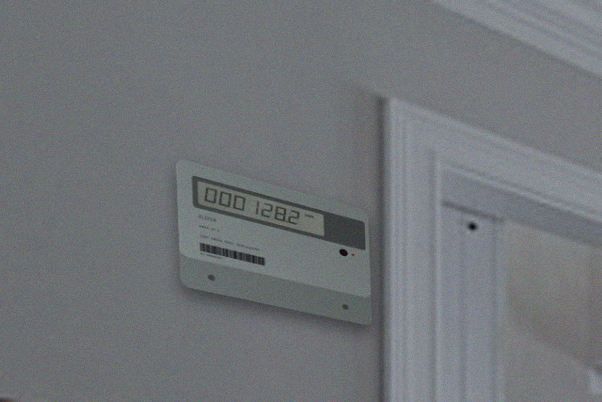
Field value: 128.2 kWh
